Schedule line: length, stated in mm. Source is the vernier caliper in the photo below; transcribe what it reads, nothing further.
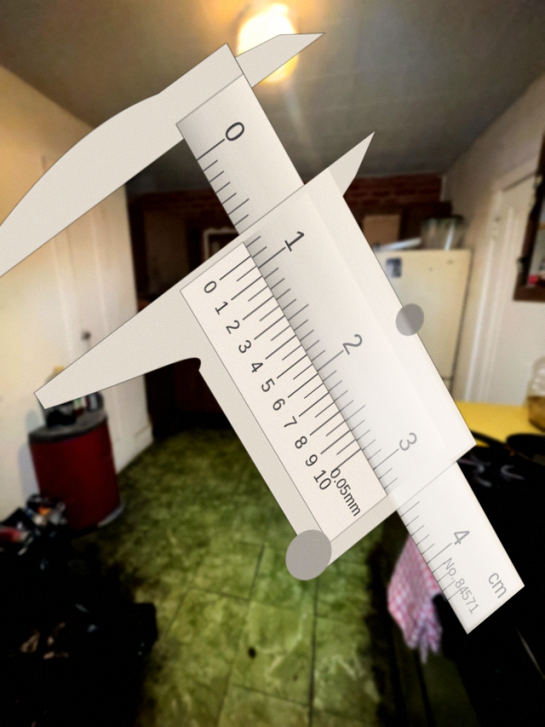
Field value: 8.8 mm
